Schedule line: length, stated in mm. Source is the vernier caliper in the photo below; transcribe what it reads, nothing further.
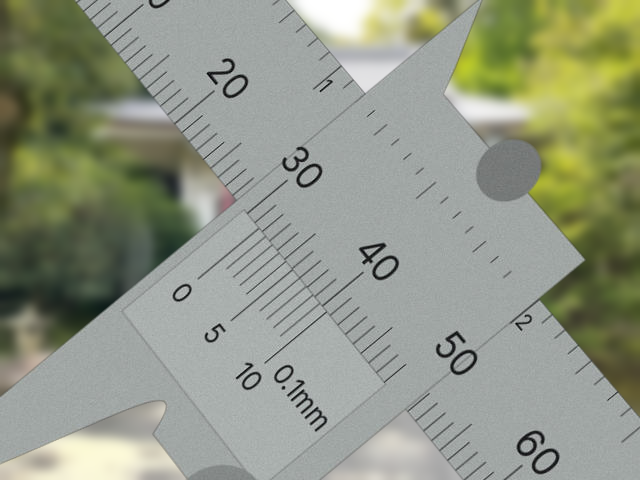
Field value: 31.6 mm
